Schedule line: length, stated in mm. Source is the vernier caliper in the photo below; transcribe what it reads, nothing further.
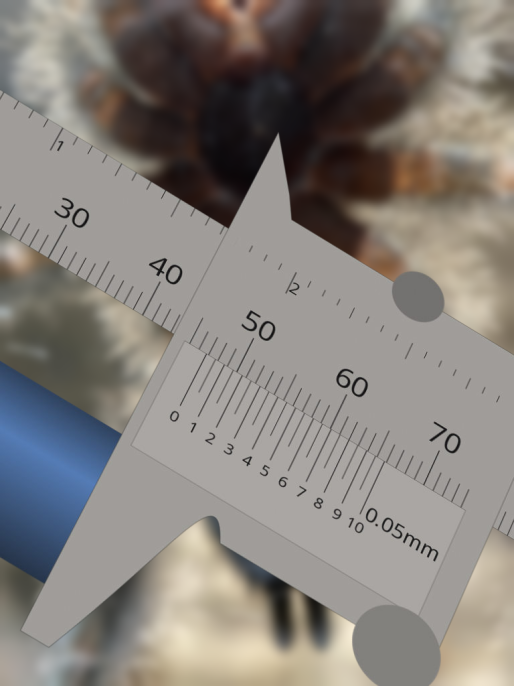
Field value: 46.8 mm
